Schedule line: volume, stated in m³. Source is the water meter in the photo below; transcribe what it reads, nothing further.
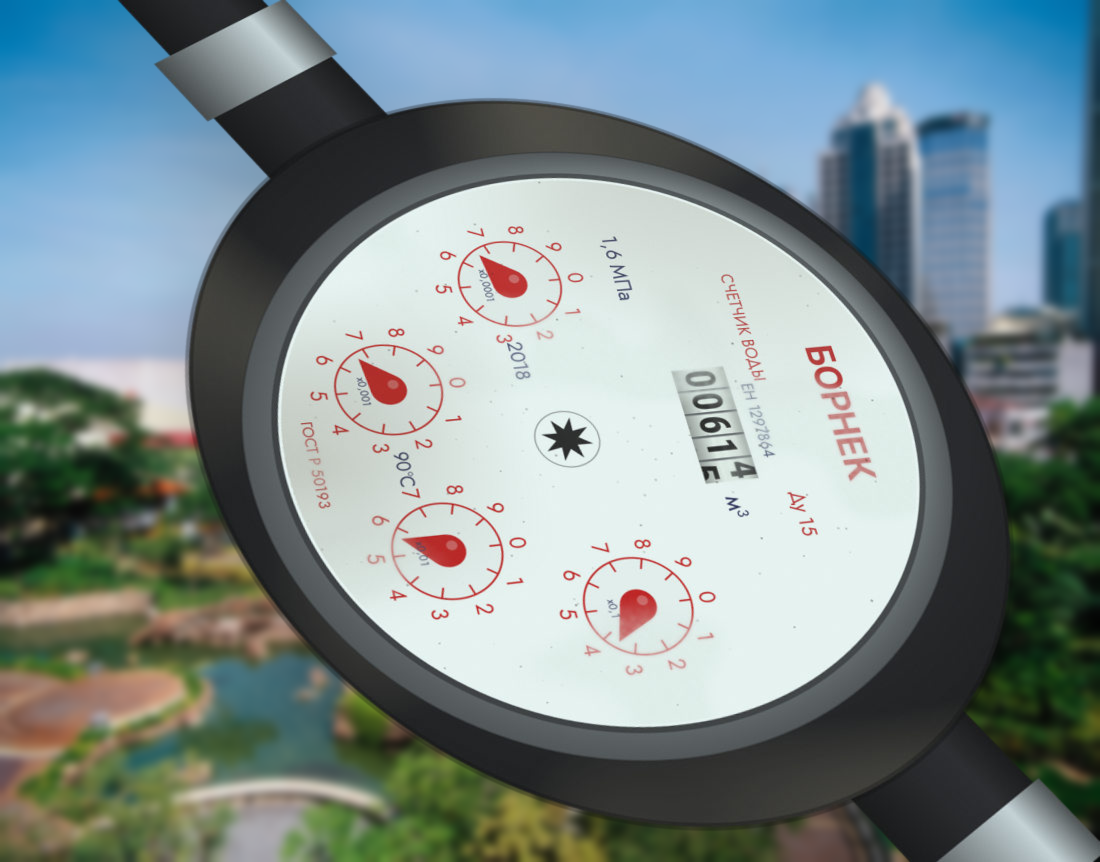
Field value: 614.3566 m³
